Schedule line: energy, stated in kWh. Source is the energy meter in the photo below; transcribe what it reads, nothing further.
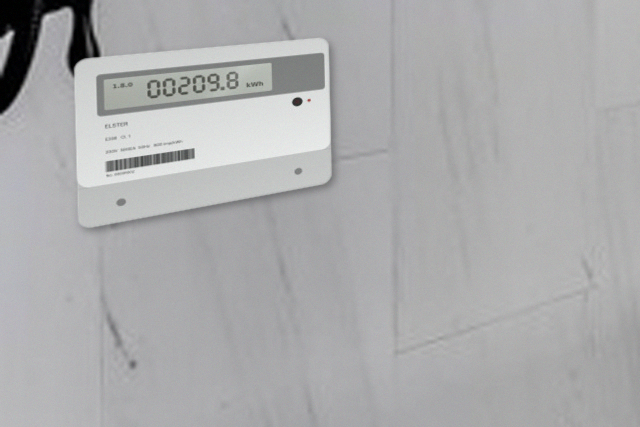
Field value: 209.8 kWh
